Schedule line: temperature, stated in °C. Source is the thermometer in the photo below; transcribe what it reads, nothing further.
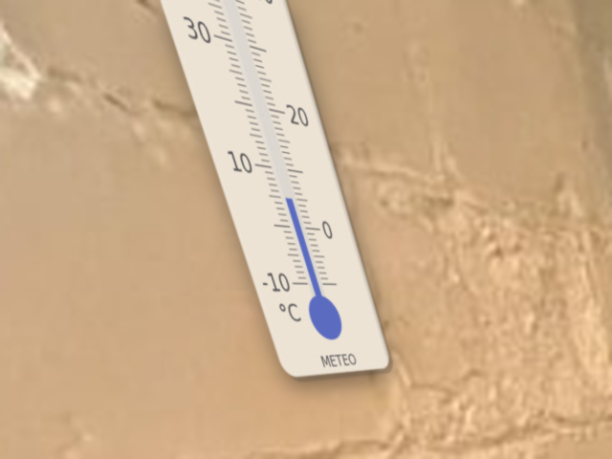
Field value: 5 °C
